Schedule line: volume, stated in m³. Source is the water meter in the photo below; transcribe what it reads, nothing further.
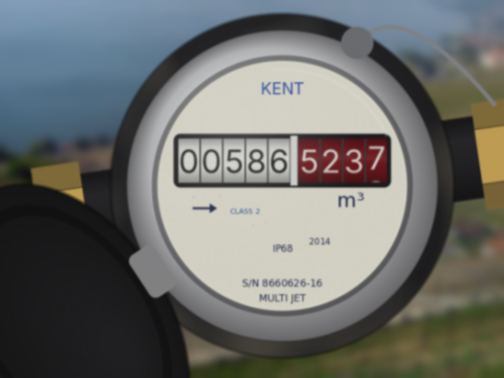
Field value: 586.5237 m³
